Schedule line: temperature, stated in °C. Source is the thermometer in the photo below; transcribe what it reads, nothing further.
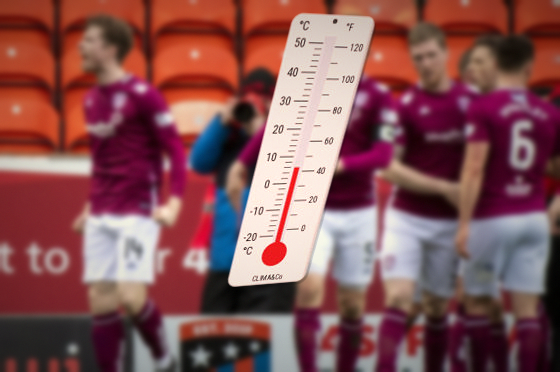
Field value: 6 °C
